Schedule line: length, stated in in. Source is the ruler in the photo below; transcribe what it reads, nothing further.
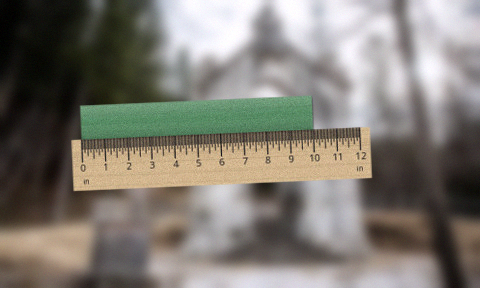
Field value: 10 in
